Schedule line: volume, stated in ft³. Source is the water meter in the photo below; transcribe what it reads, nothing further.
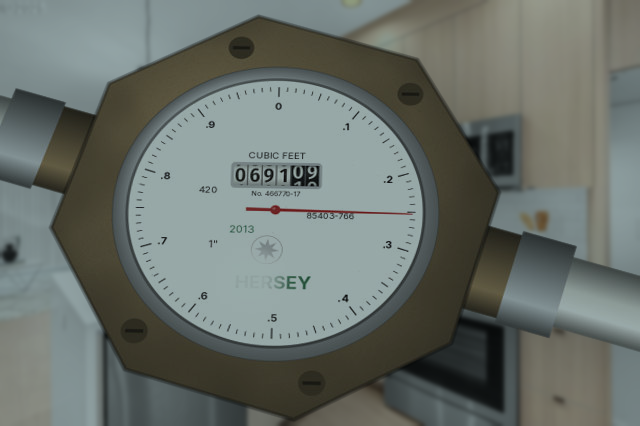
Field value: 69109.25 ft³
